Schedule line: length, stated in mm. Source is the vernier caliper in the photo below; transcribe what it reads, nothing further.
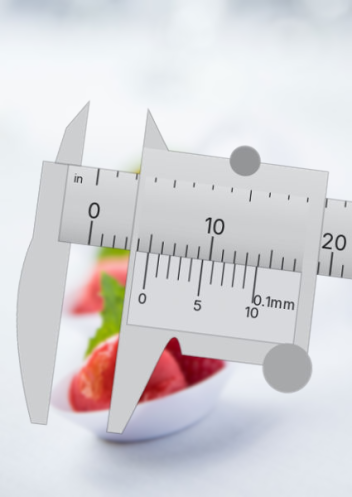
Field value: 4.9 mm
